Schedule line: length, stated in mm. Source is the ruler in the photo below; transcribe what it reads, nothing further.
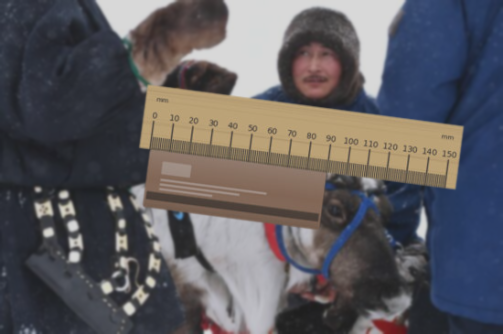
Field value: 90 mm
